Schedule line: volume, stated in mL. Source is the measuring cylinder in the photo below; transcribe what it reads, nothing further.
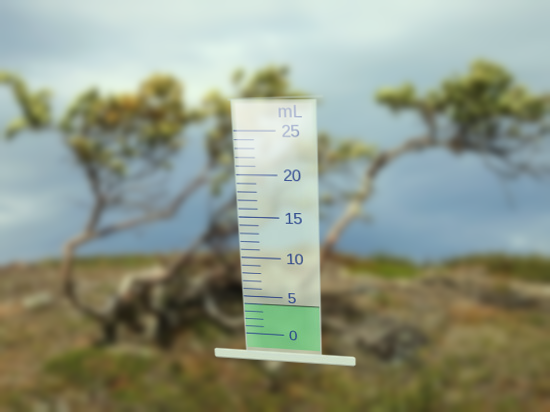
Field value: 4 mL
